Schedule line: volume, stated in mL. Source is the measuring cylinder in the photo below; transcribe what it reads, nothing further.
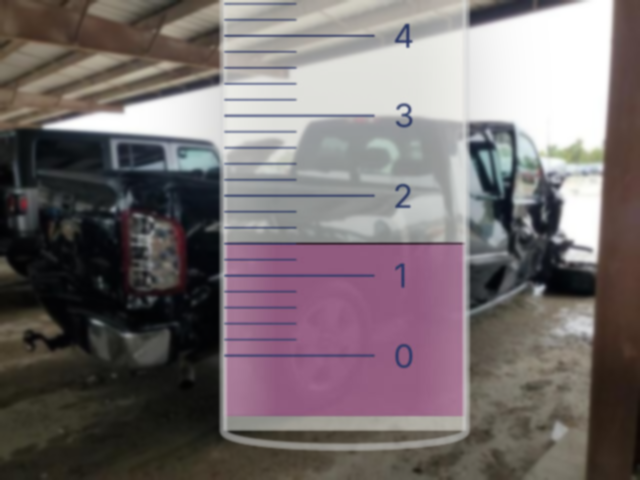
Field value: 1.4 mL
